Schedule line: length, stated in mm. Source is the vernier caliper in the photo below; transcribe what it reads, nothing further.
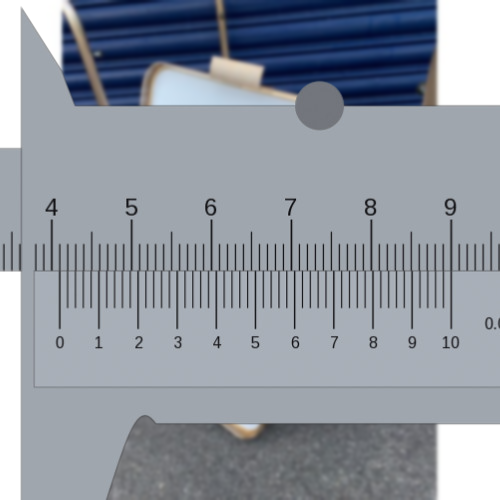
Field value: 41.0 mm
